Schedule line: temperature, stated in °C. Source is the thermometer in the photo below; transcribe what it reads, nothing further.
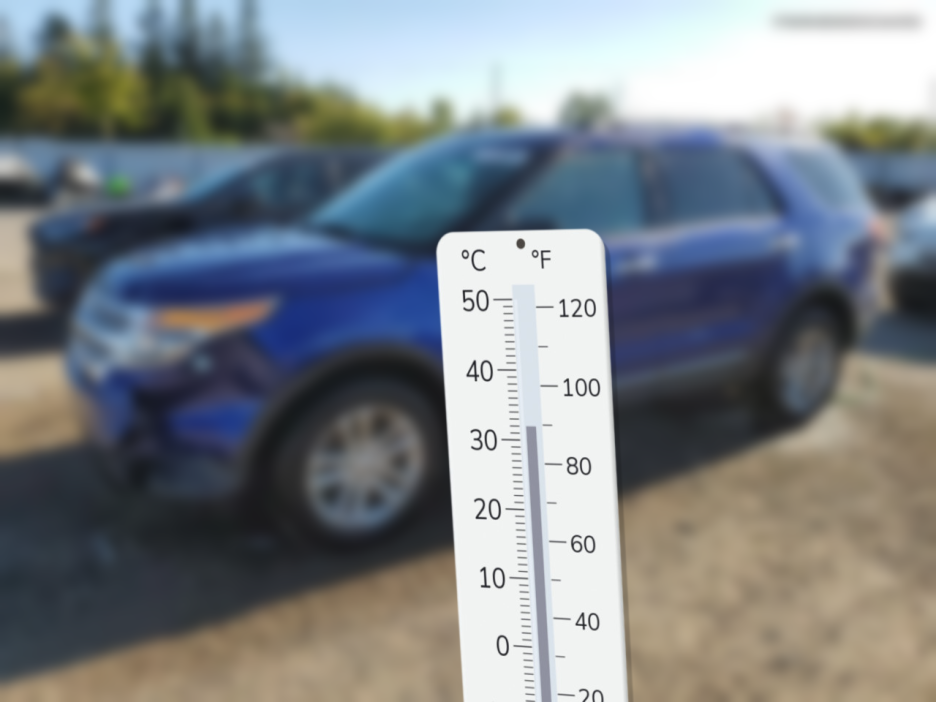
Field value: 32 °C
